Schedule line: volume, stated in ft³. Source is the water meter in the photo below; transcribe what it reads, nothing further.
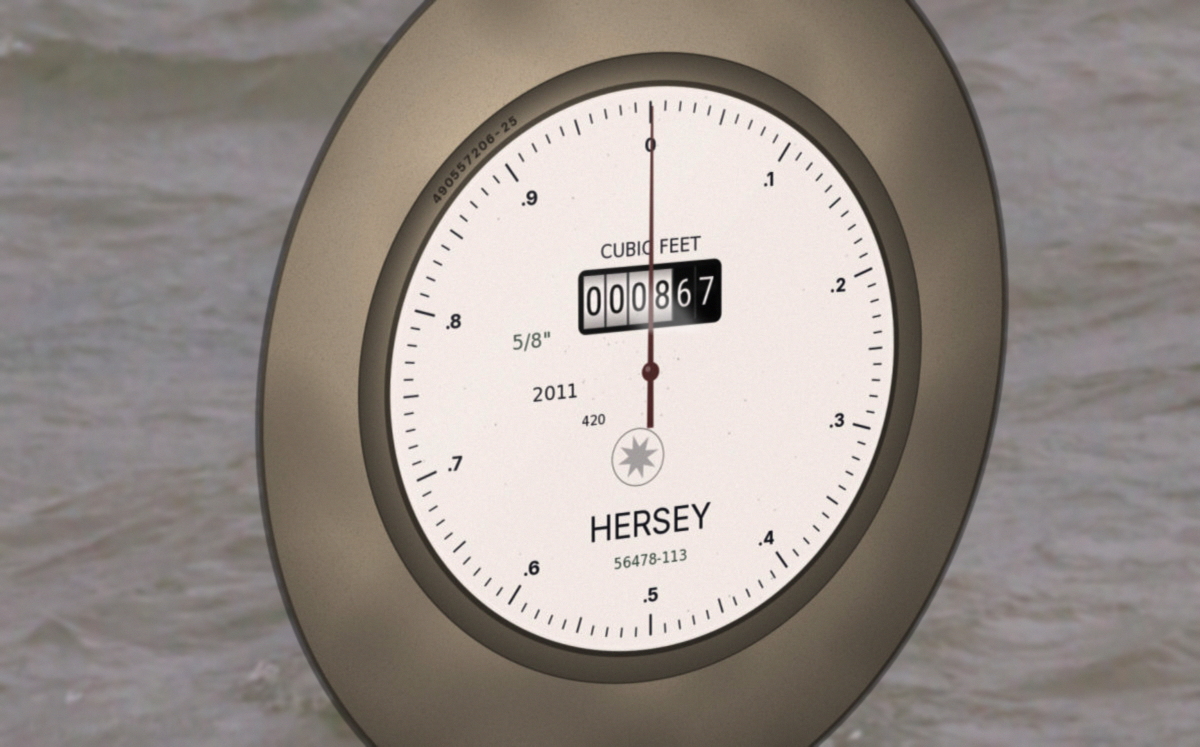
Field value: 867.00 ft³
